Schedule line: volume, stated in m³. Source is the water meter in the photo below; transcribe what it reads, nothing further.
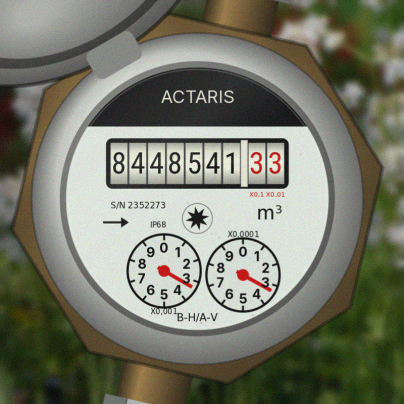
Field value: 8448541.3333 m³
